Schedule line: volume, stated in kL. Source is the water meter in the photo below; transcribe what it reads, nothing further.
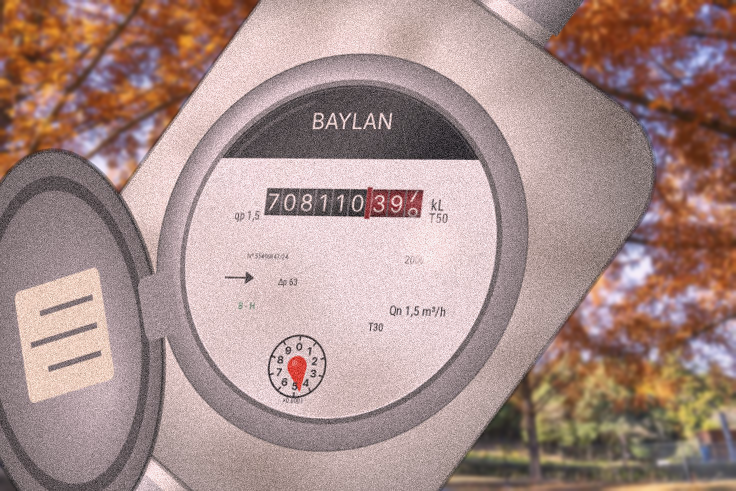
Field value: 708110.3974 kL
